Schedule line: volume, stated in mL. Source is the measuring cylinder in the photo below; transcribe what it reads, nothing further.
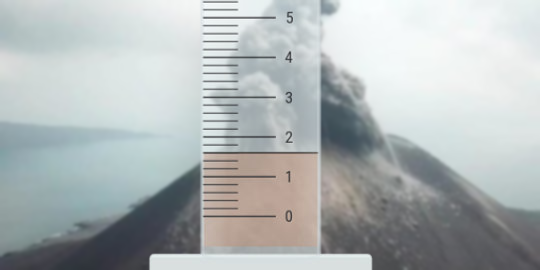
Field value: 1.6 mL
